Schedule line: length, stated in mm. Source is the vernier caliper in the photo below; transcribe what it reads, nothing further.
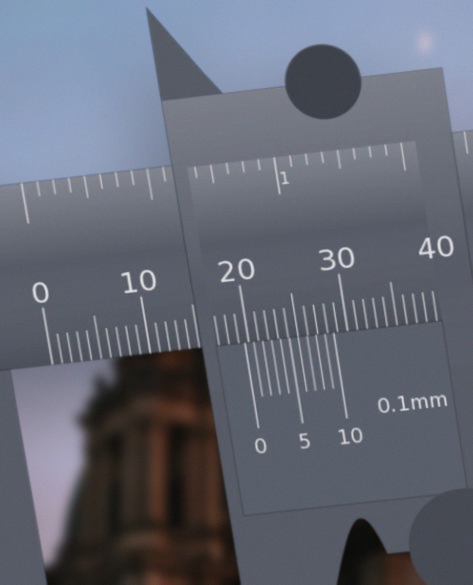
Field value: 19.6 mm
